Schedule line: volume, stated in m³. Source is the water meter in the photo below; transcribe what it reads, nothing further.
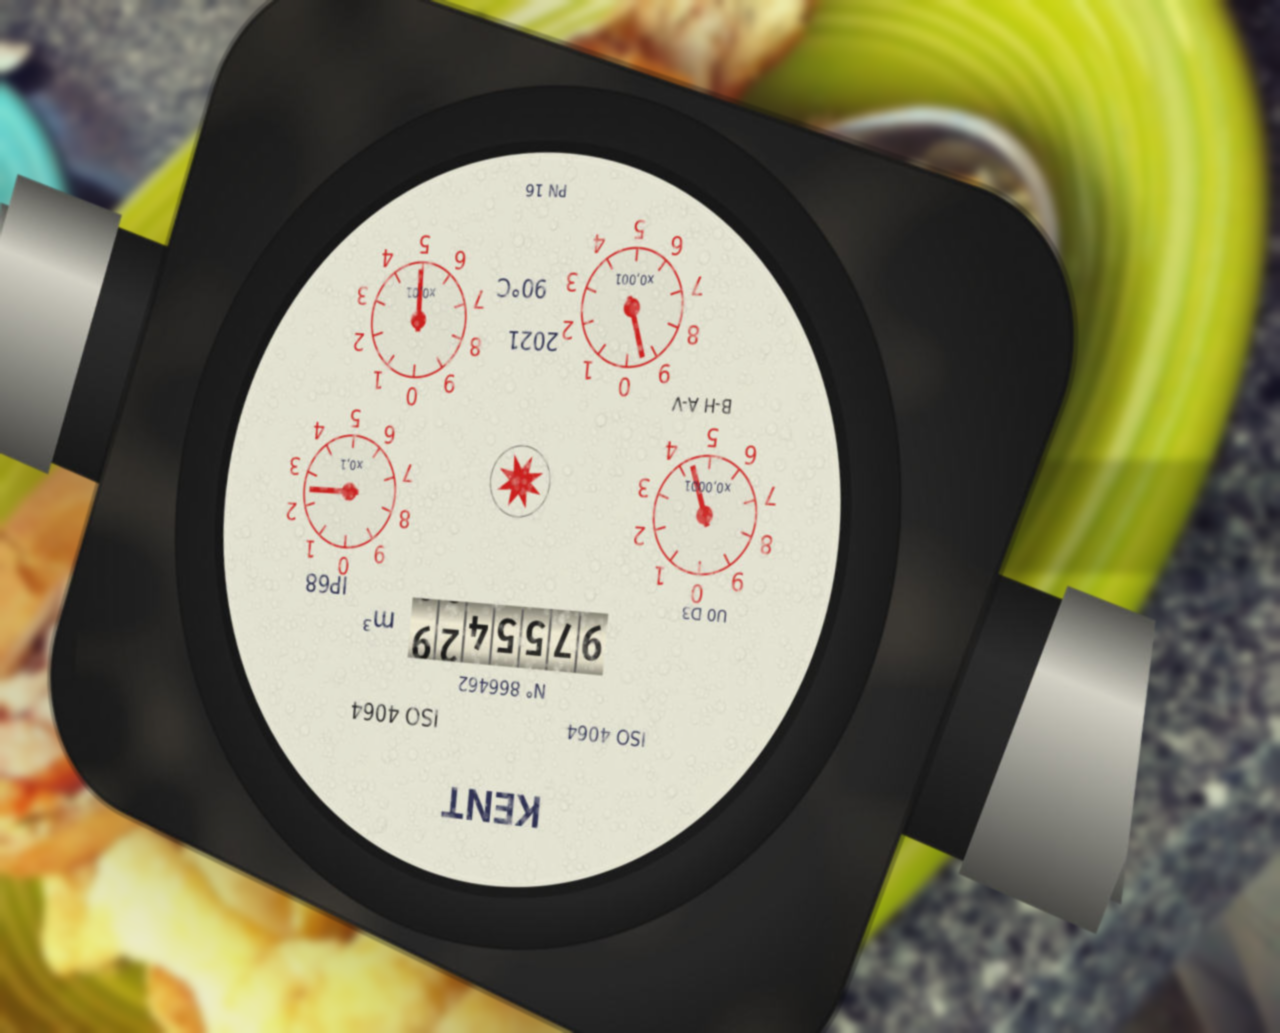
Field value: 9755429.2494 m³
